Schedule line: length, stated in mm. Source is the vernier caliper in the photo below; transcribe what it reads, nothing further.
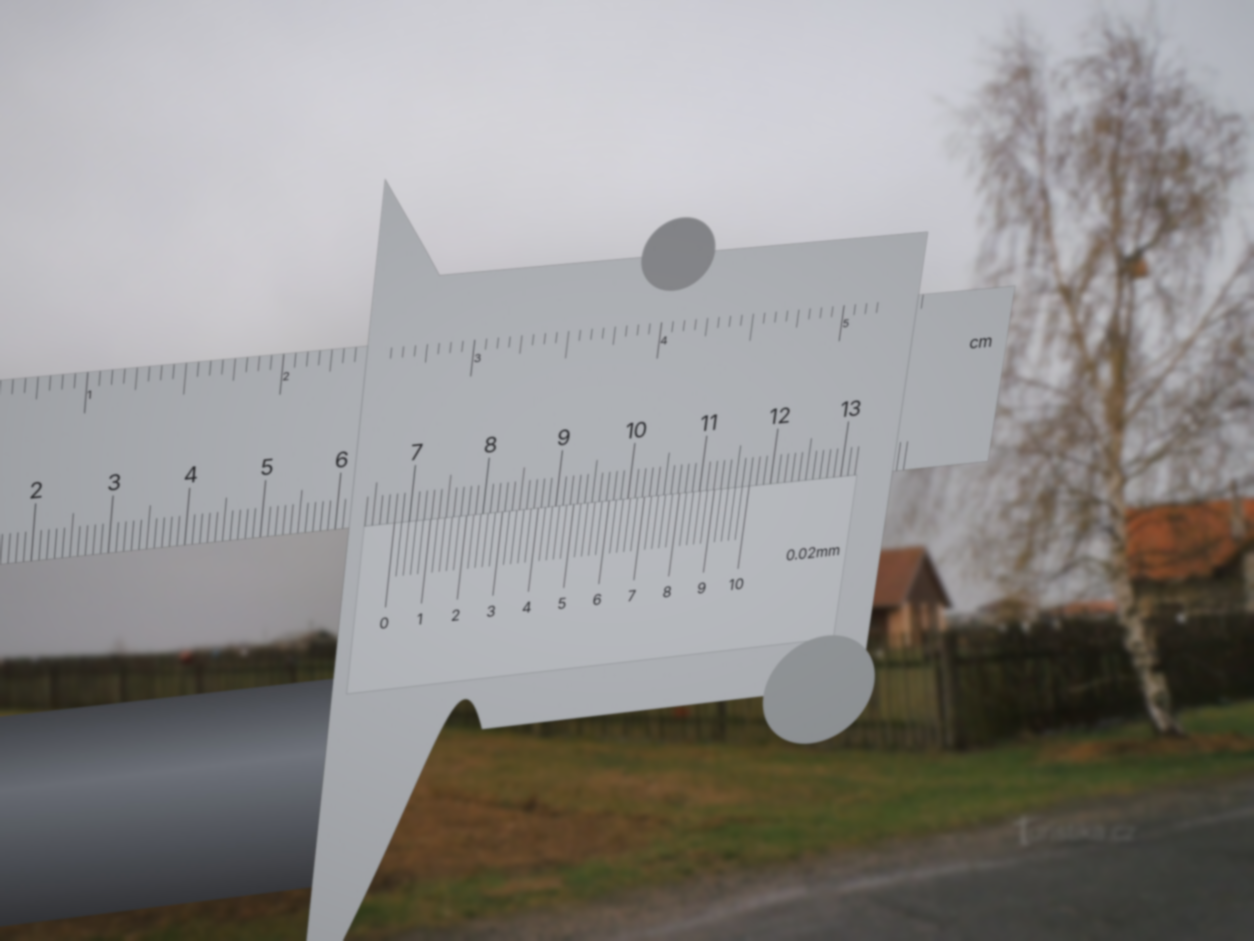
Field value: 68.0 mm
